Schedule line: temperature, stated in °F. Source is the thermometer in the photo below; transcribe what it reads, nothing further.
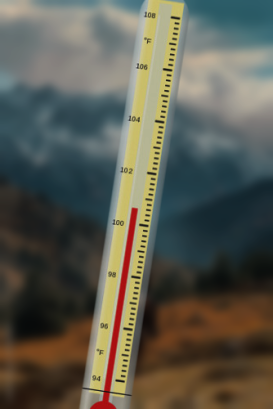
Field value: 100.6 °F
